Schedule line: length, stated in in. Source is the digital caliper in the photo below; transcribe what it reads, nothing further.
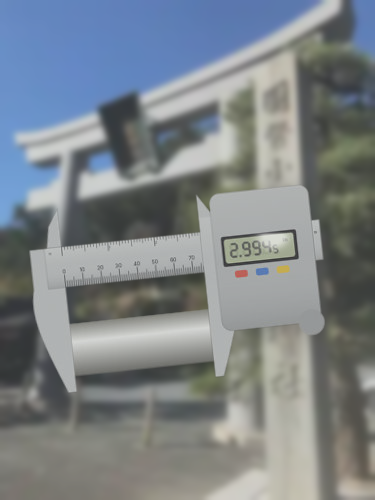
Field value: 2.9945 in
